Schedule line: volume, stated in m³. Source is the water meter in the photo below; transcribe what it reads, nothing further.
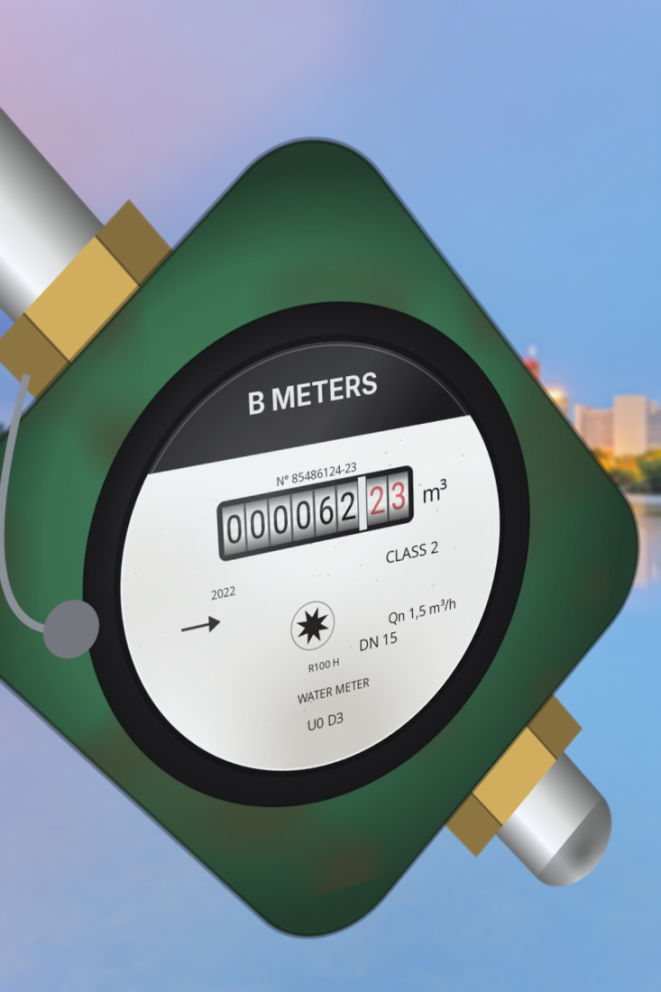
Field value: 62.23 m³
